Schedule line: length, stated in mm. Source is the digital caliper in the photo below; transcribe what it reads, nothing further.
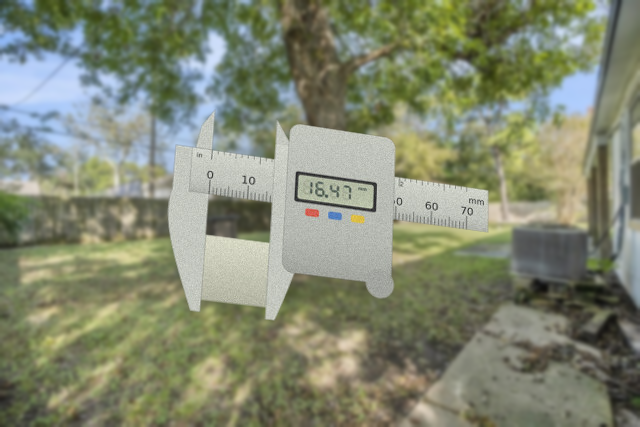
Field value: 16.47 mm
